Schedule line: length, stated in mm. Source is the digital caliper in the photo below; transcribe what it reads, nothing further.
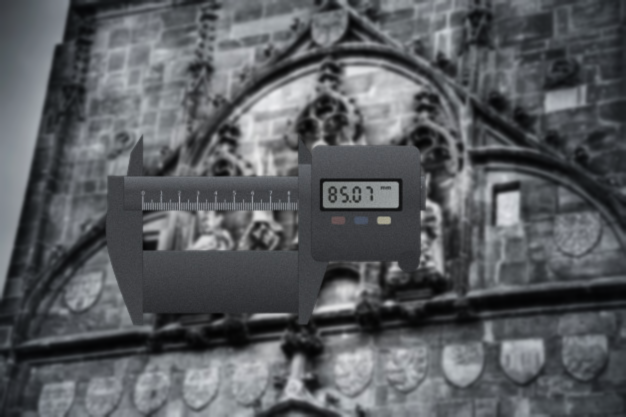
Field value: 85.07 mm
